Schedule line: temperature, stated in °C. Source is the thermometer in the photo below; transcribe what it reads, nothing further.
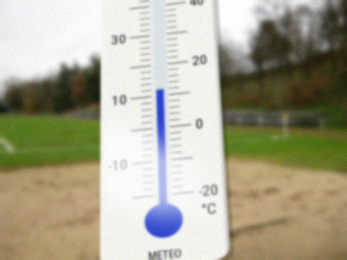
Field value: 12 °C
